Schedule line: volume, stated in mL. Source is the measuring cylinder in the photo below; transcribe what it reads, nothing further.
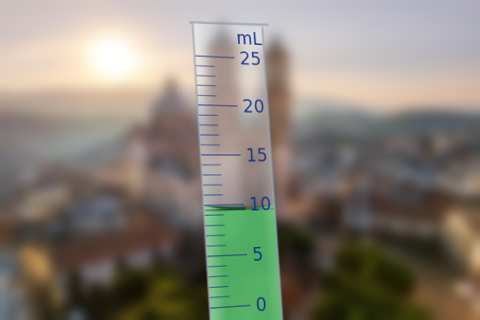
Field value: 9.5 mL
